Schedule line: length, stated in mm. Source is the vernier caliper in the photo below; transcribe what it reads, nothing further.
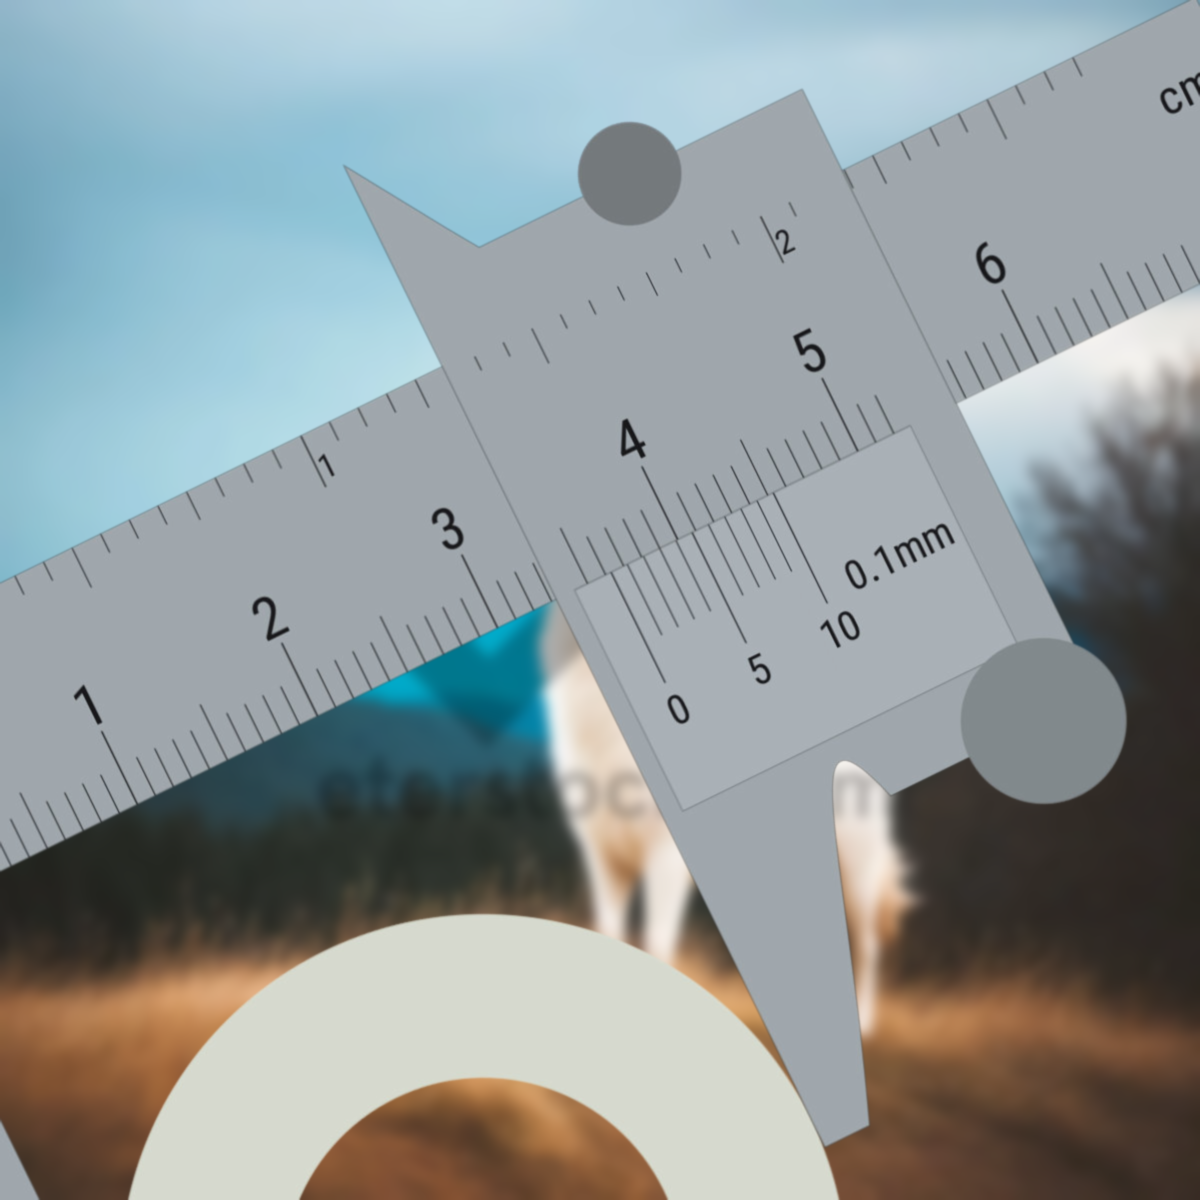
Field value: 36.3 mm
